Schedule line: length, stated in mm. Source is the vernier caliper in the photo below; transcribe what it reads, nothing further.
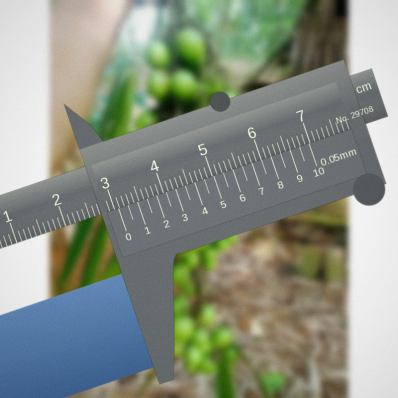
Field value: 30.8 mm
